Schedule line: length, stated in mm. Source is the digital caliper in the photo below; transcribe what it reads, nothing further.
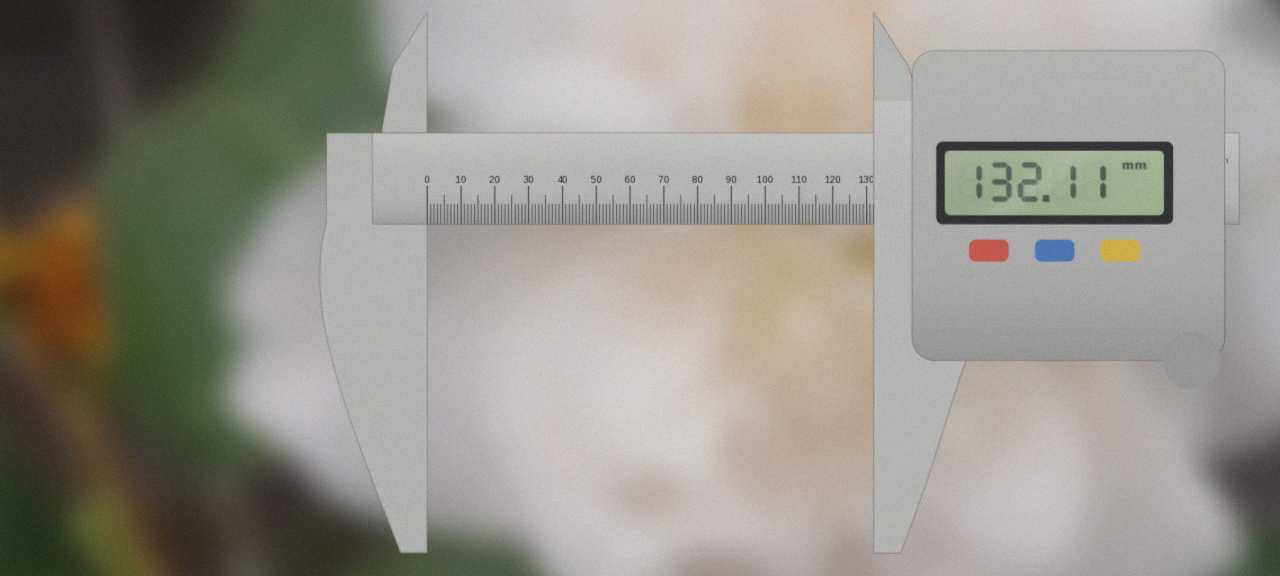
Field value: 132.11 mm
